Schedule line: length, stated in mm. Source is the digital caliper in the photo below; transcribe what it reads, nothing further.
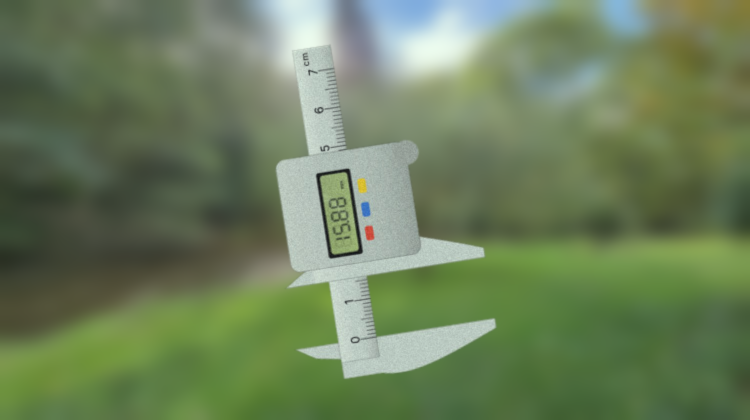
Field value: 15.88 mm
